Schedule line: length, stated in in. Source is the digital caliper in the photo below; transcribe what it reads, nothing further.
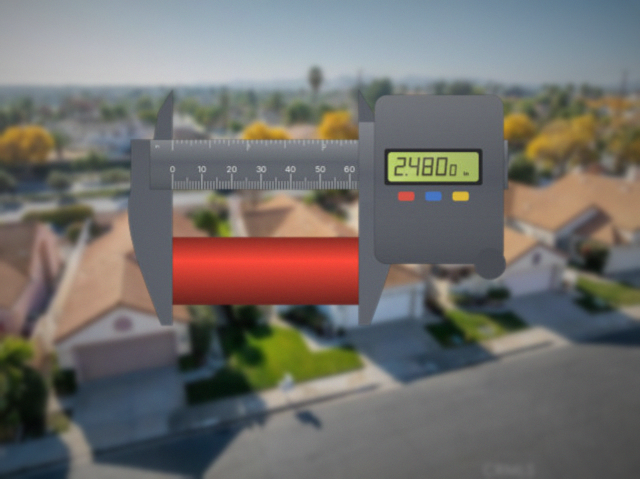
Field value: 2.4800 in
